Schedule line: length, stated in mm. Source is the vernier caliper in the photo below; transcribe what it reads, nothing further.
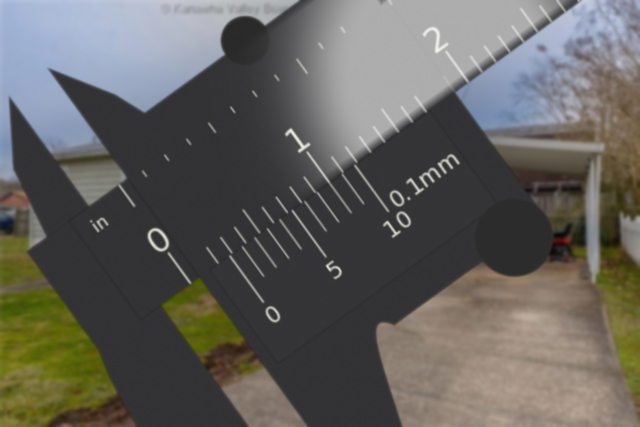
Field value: 2.8 mm
